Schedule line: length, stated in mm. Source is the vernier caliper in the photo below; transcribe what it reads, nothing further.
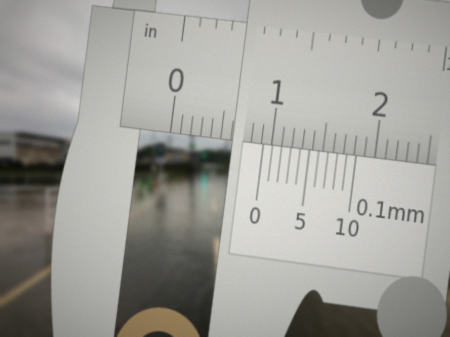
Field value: 9.2 mm
